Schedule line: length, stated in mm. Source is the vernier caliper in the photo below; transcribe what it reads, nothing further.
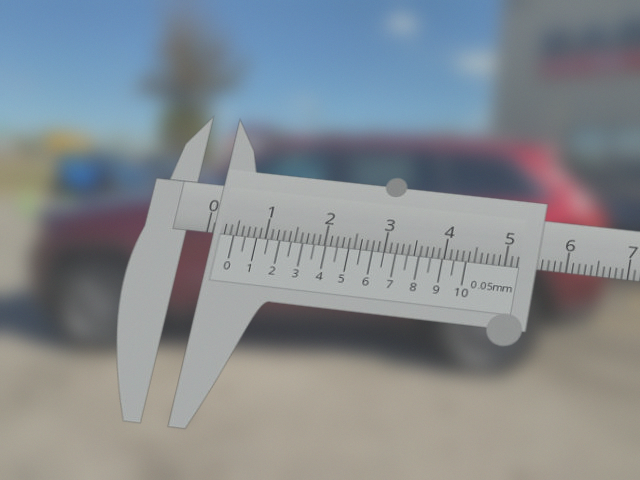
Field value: 4.6 mm
